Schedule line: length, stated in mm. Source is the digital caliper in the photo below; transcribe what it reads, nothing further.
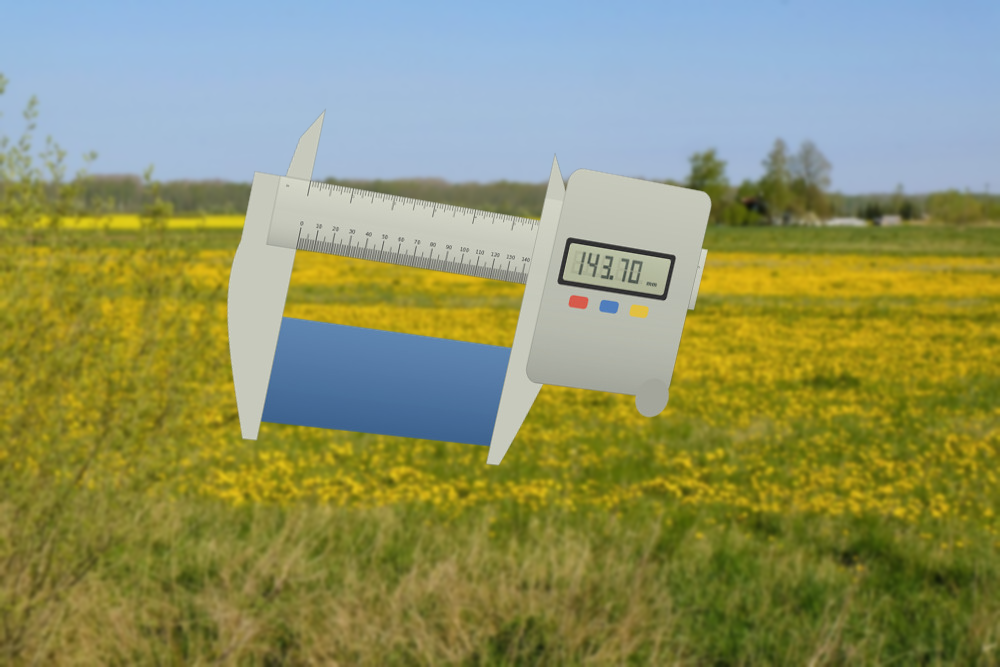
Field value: 143.70 mm
